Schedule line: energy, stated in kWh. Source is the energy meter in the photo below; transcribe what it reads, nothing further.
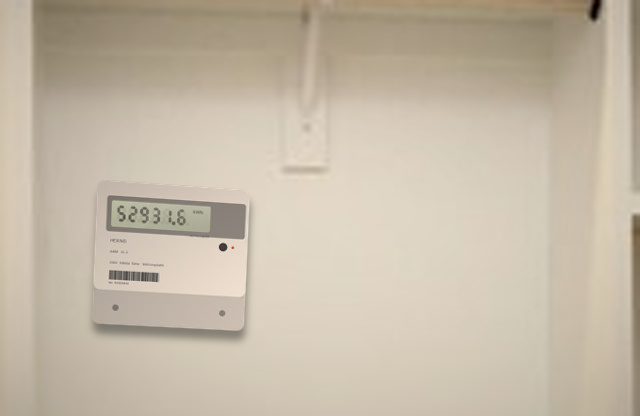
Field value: 52931.6 kWh
